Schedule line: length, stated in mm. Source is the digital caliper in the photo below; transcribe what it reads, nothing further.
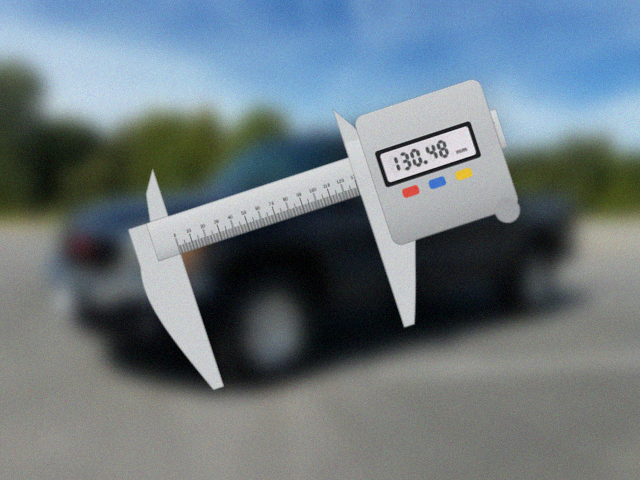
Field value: 130.48 mm
